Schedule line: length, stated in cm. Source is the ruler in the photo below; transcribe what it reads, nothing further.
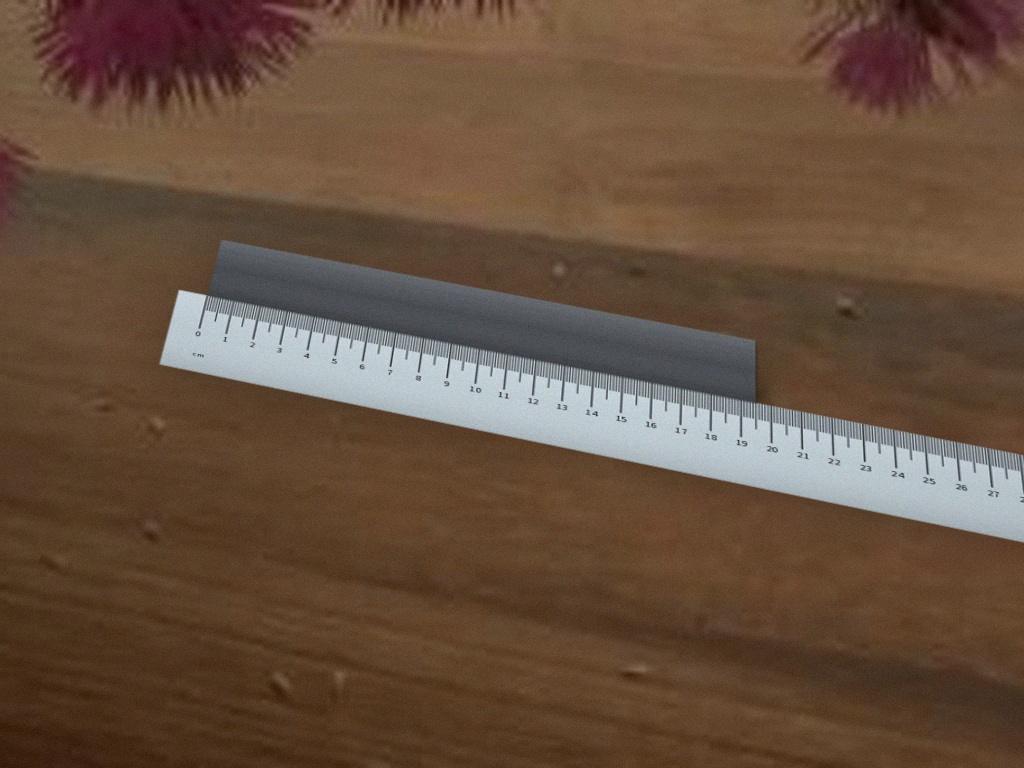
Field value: 19.5 cm
